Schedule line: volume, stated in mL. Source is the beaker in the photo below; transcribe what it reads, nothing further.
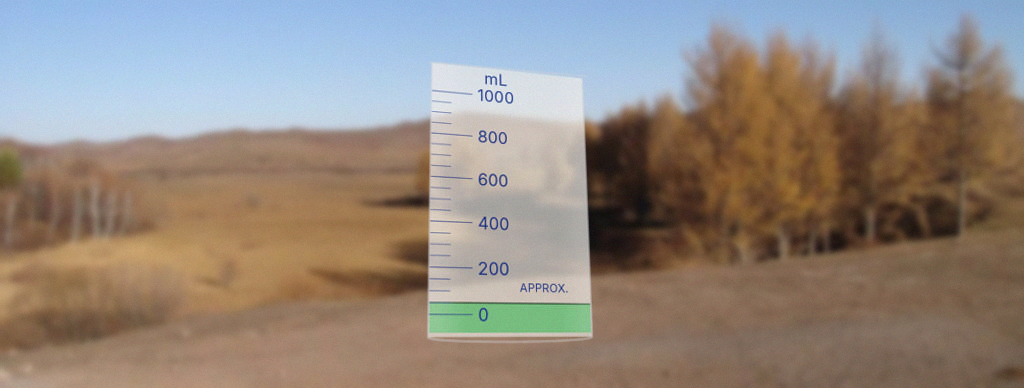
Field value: 50 mL
